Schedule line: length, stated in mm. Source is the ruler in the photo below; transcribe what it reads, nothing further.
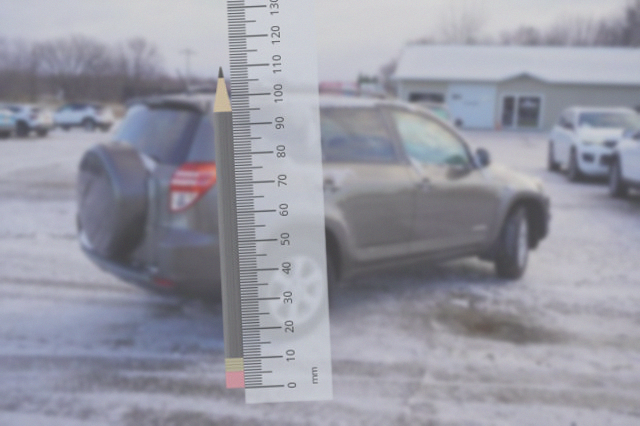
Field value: 110 mm
